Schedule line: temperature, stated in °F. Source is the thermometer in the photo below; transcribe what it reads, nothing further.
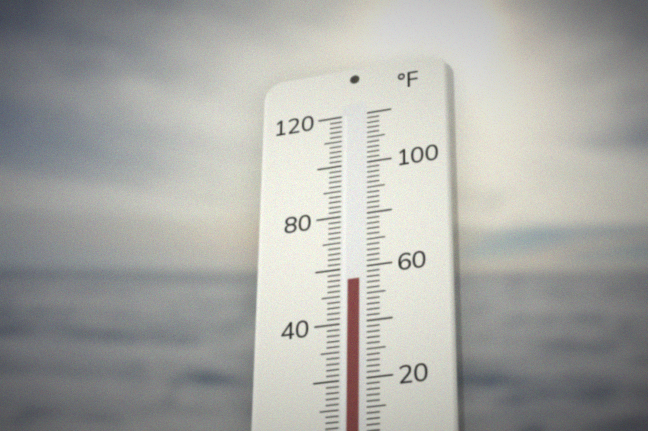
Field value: 56 °F
